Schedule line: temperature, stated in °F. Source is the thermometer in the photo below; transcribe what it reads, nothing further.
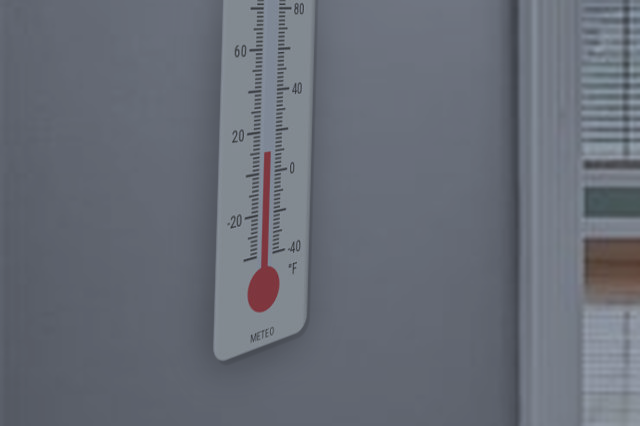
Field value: 10 °F
